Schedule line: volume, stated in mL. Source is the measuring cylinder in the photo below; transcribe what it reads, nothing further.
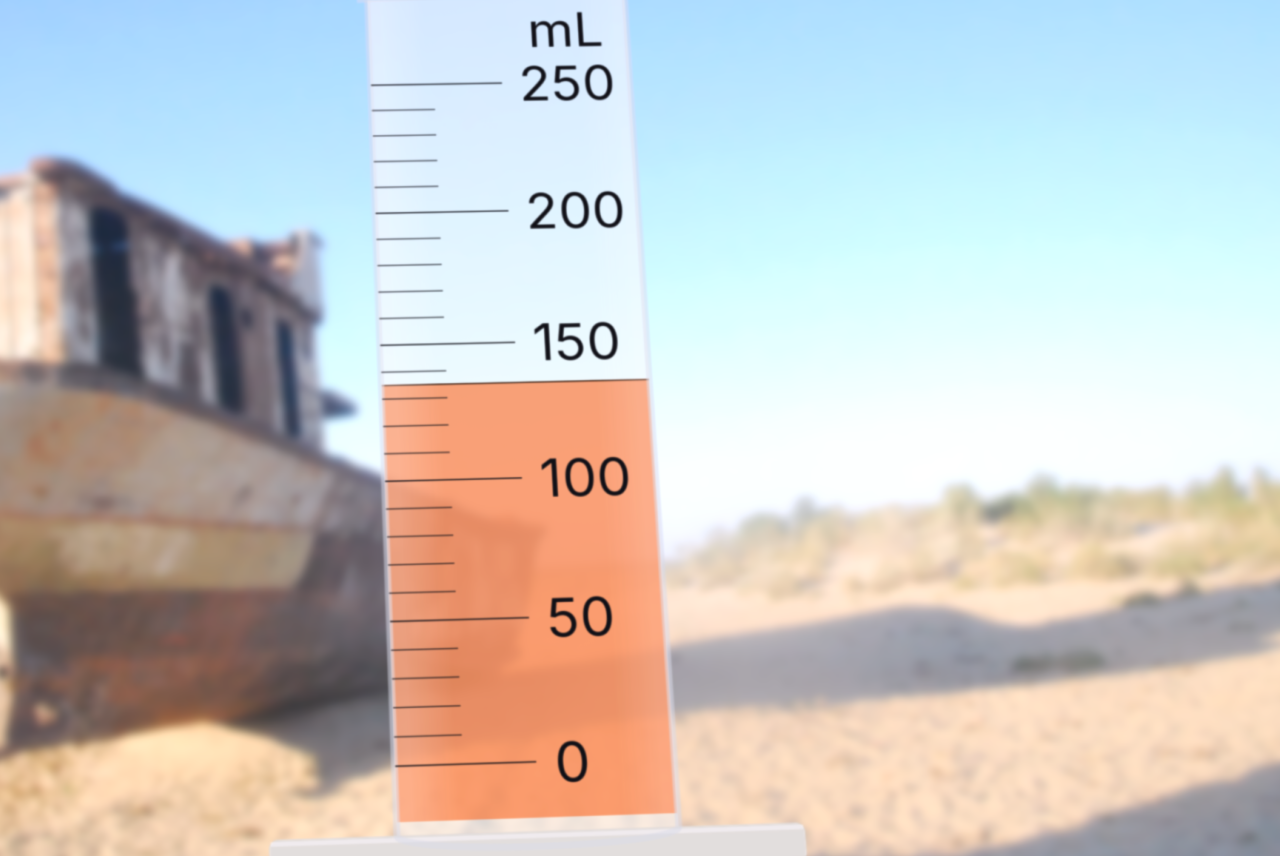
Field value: 135 mL
